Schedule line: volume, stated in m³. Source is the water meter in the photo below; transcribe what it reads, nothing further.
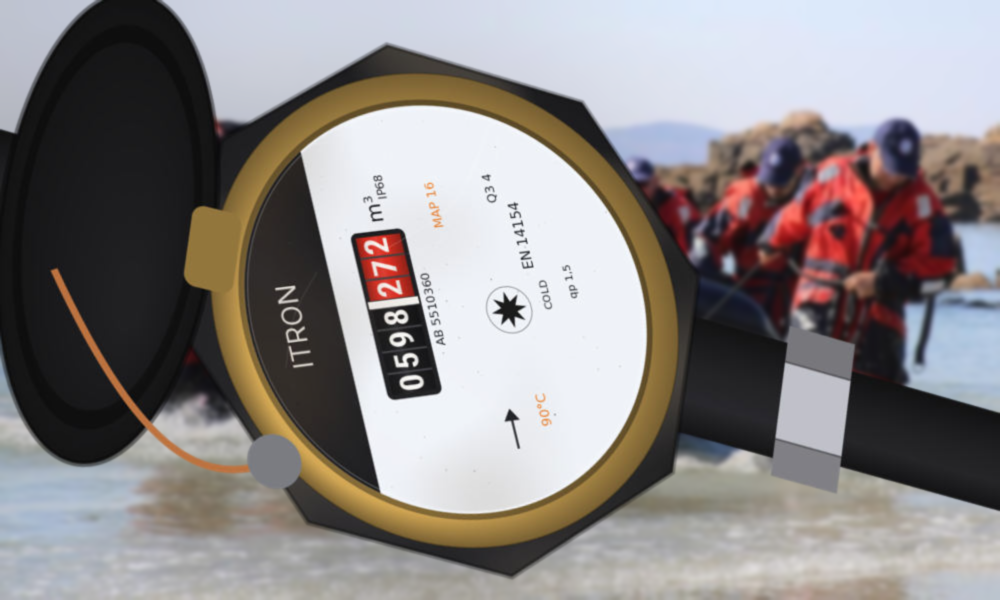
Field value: 598.272 m³
